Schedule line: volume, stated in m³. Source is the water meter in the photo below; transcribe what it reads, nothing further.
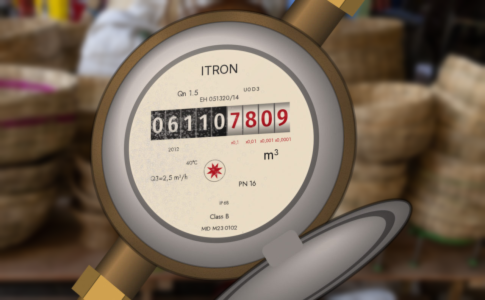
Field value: 6110.7809 m³
